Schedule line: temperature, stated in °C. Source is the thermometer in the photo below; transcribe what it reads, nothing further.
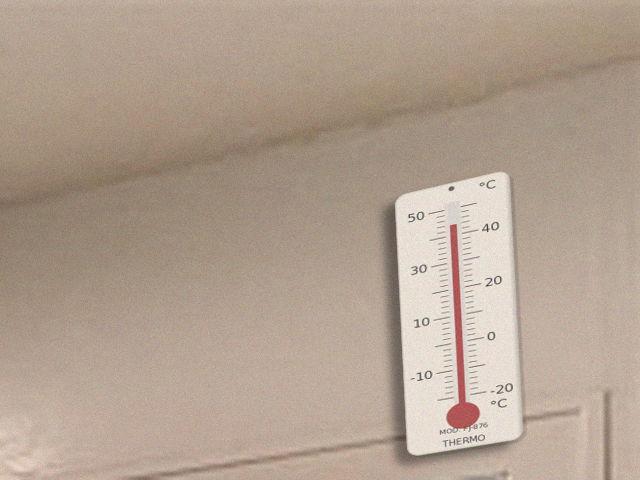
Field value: 44 °C
